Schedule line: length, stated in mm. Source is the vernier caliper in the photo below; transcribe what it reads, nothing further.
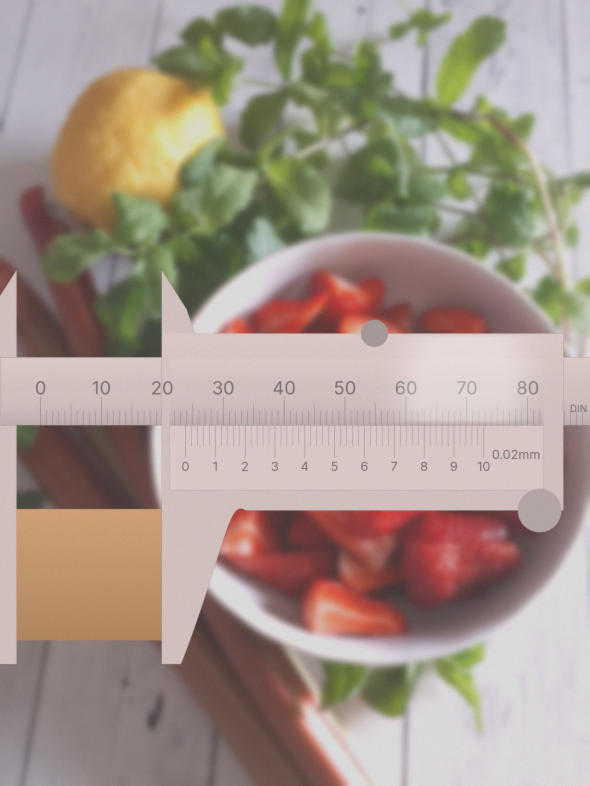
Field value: 23.8 mm
